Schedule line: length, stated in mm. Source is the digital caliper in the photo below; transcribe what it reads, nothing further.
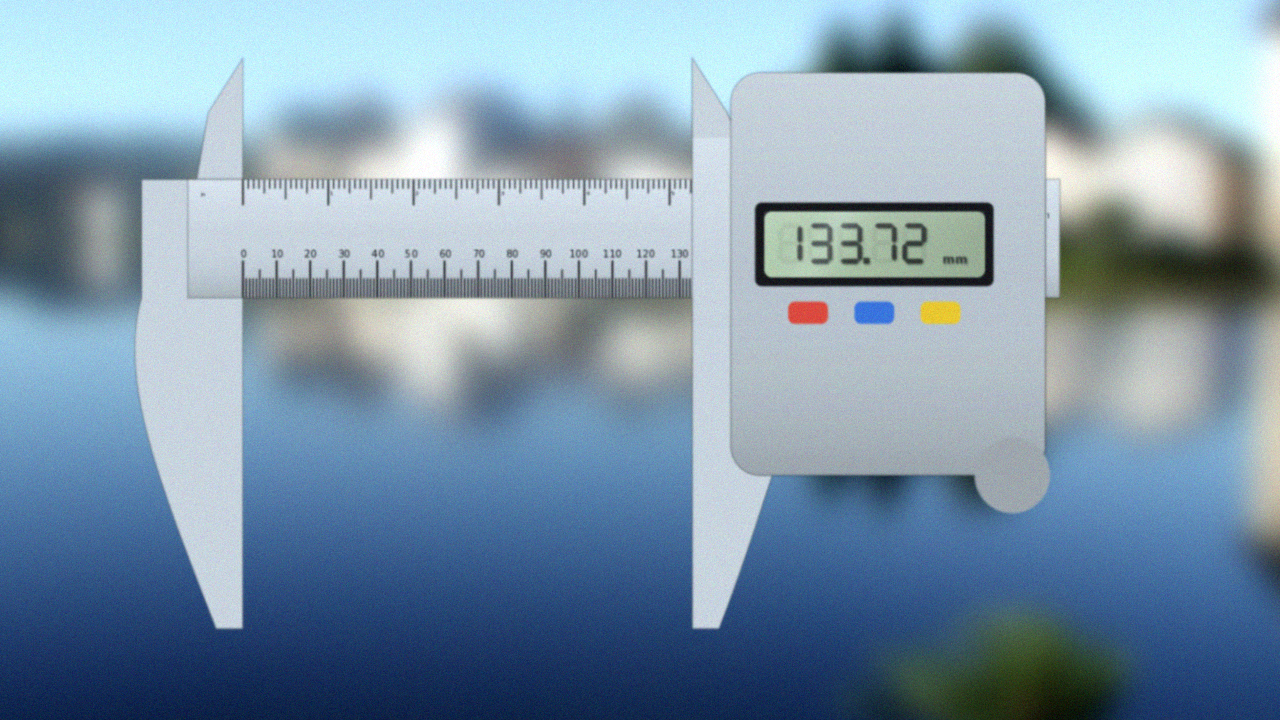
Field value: 133.72 mm
